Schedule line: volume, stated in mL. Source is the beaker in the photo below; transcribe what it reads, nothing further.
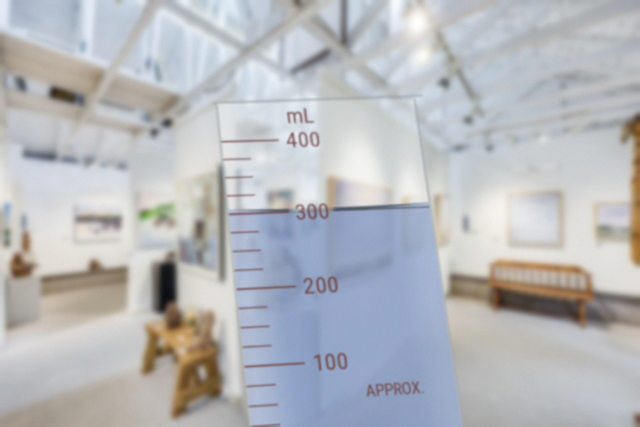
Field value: 300 mL
